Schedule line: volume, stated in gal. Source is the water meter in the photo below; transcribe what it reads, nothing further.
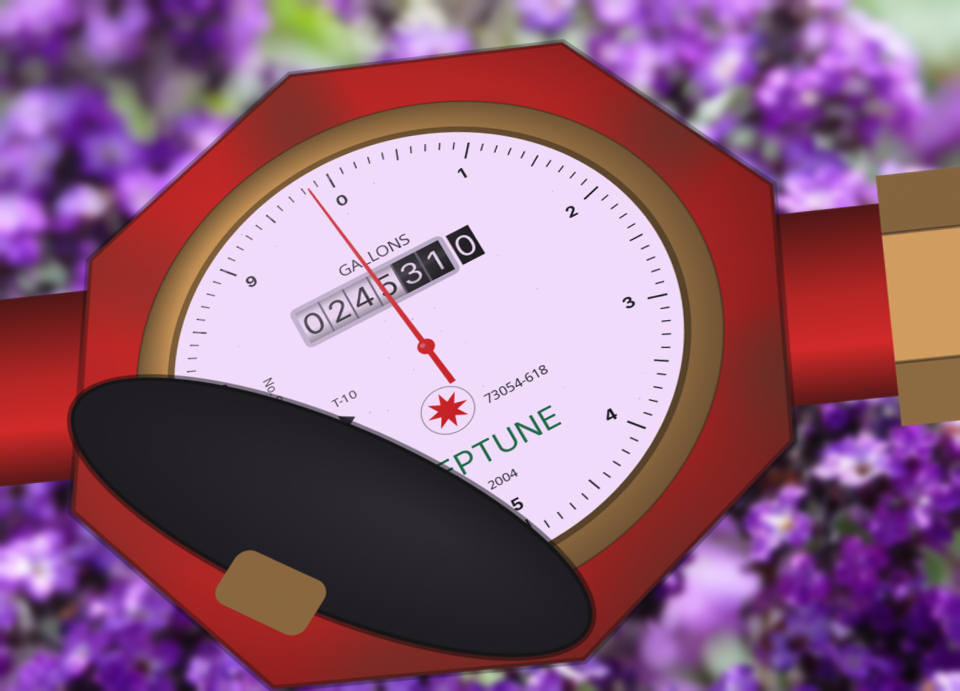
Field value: 245309.8 gal
